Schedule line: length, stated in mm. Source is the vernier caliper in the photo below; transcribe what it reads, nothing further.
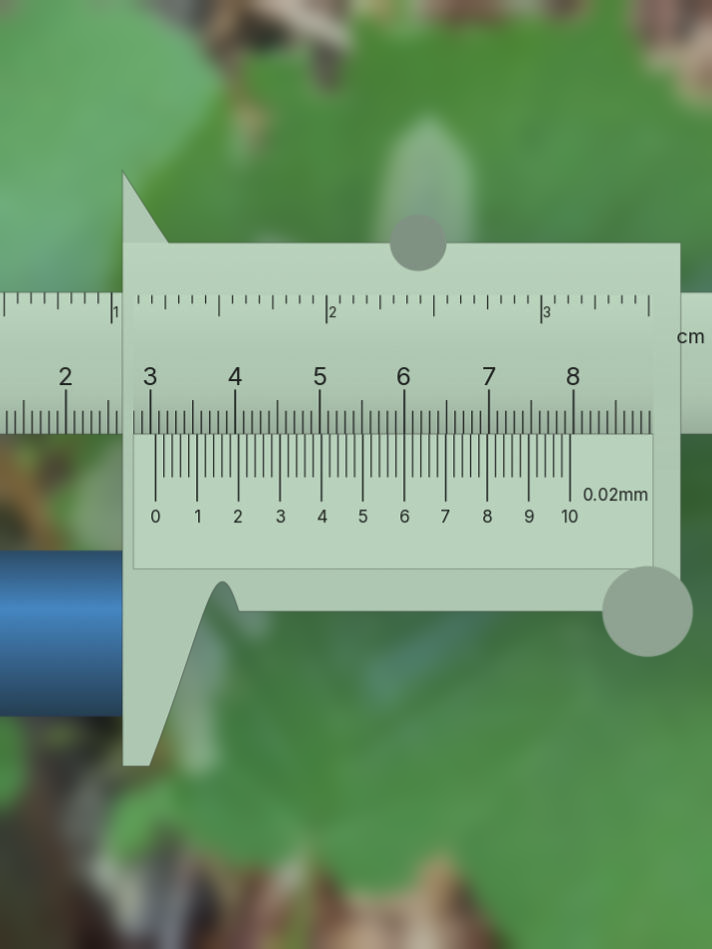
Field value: 30.6 mm
